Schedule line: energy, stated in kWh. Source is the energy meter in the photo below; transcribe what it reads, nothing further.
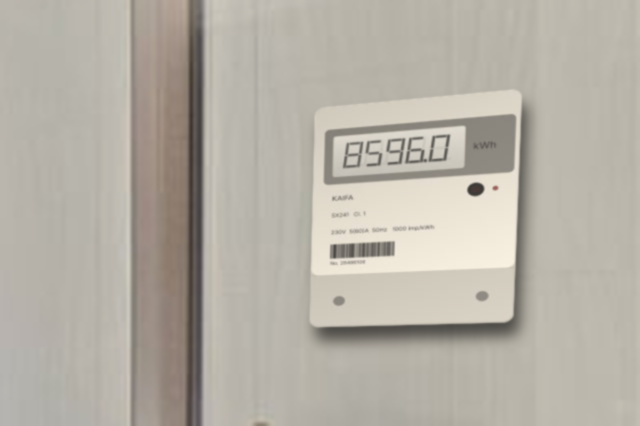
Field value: 8596.0 kWh
